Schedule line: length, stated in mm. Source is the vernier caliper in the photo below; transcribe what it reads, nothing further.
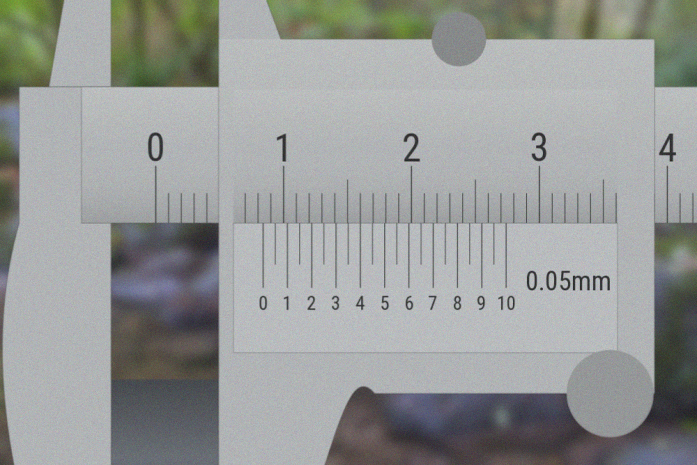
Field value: 8.4 mm
